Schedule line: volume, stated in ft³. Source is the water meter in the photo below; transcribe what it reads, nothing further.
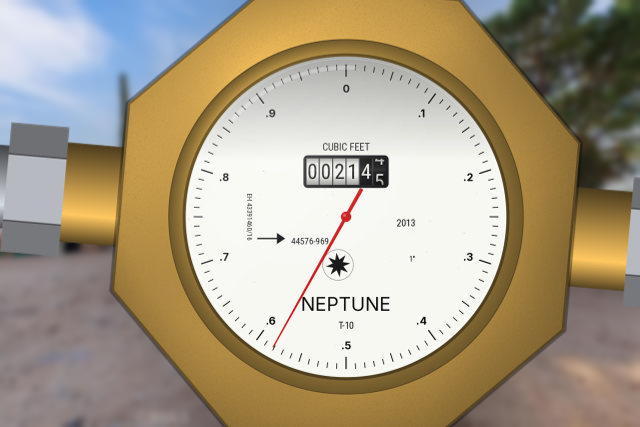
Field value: 2144.58 ft³
